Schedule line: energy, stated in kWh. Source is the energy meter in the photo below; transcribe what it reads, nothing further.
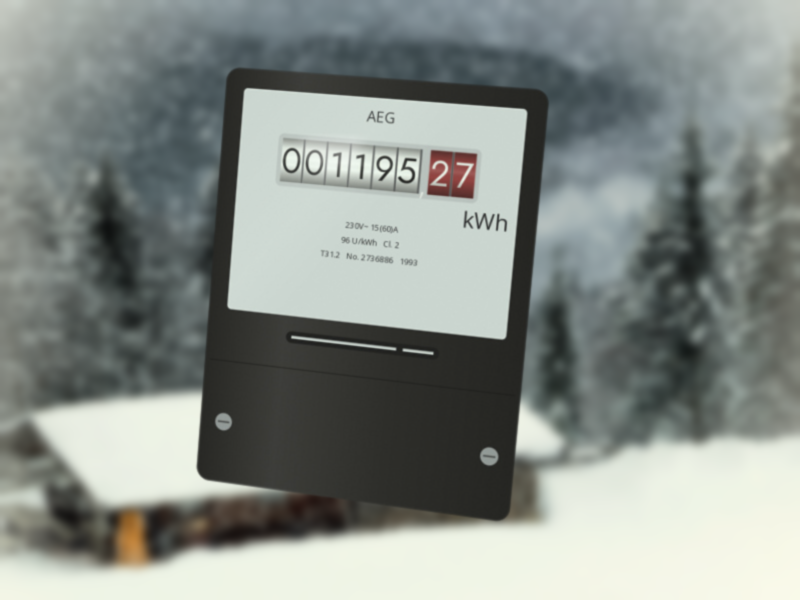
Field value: 1195.27 kWh
